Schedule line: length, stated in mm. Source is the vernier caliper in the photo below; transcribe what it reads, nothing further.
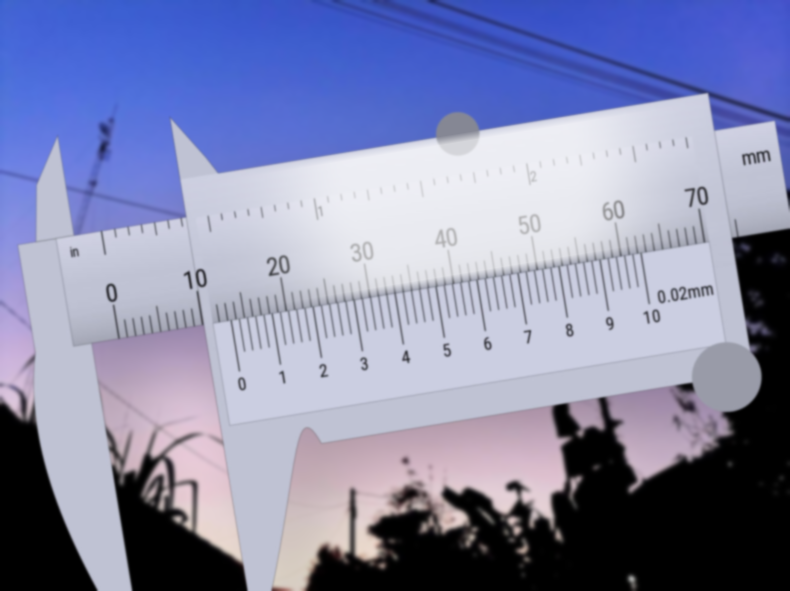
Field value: 13.4 mm
